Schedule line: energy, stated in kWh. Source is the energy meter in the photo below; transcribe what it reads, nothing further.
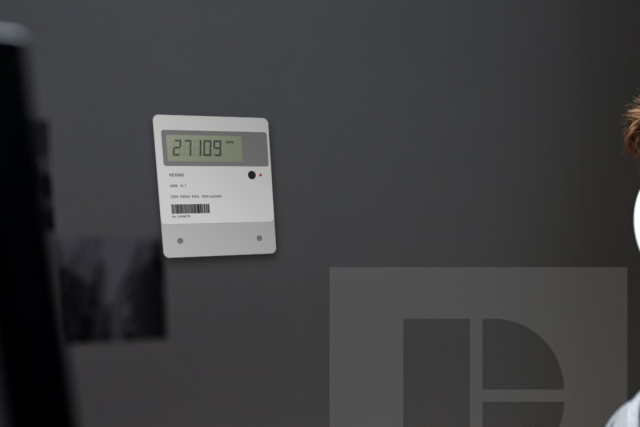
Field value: 27109 kWh
